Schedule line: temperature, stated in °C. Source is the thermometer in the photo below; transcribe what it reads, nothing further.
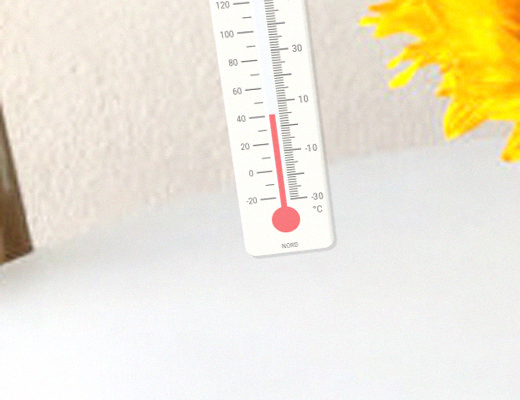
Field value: 5 °C
